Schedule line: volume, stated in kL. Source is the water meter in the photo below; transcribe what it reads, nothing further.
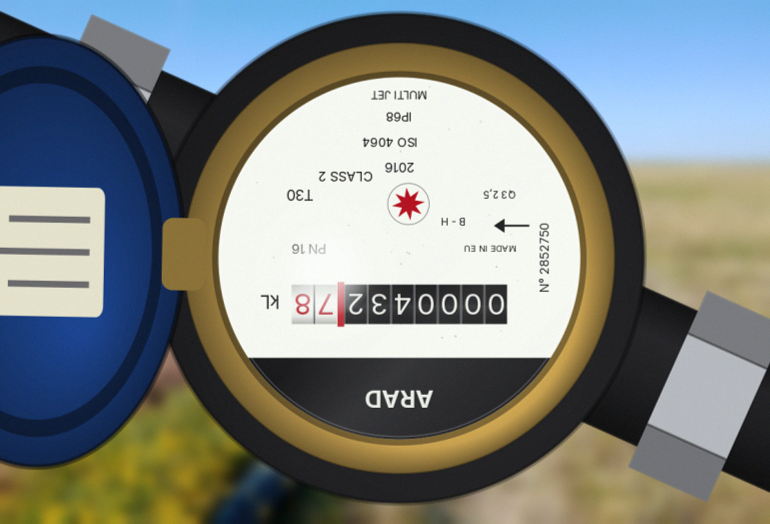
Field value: 432.78 kL
